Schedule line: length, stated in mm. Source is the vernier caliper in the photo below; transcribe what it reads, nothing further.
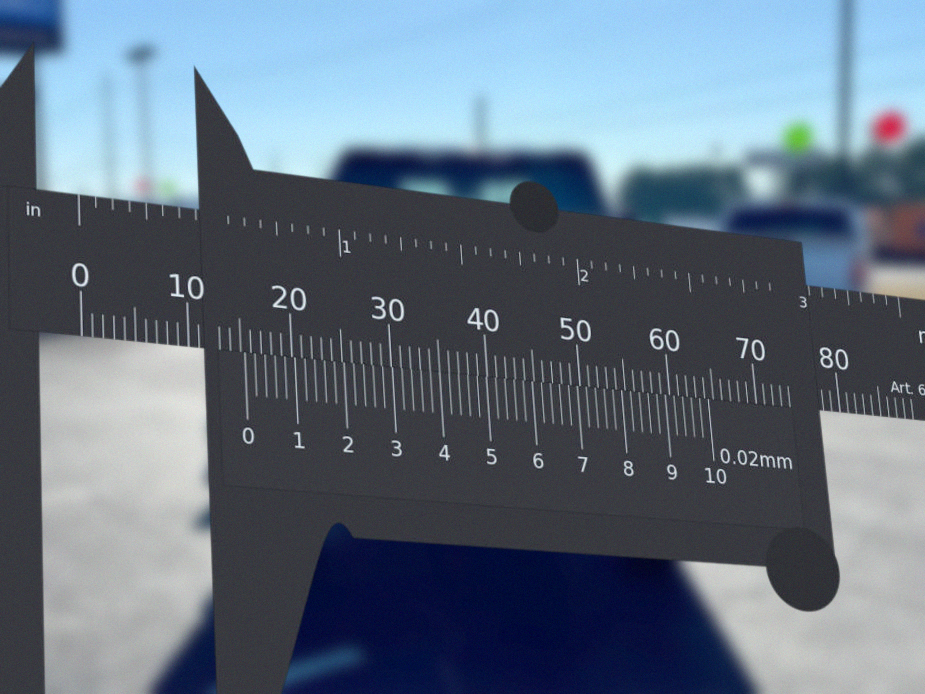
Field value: 15.4 mm
